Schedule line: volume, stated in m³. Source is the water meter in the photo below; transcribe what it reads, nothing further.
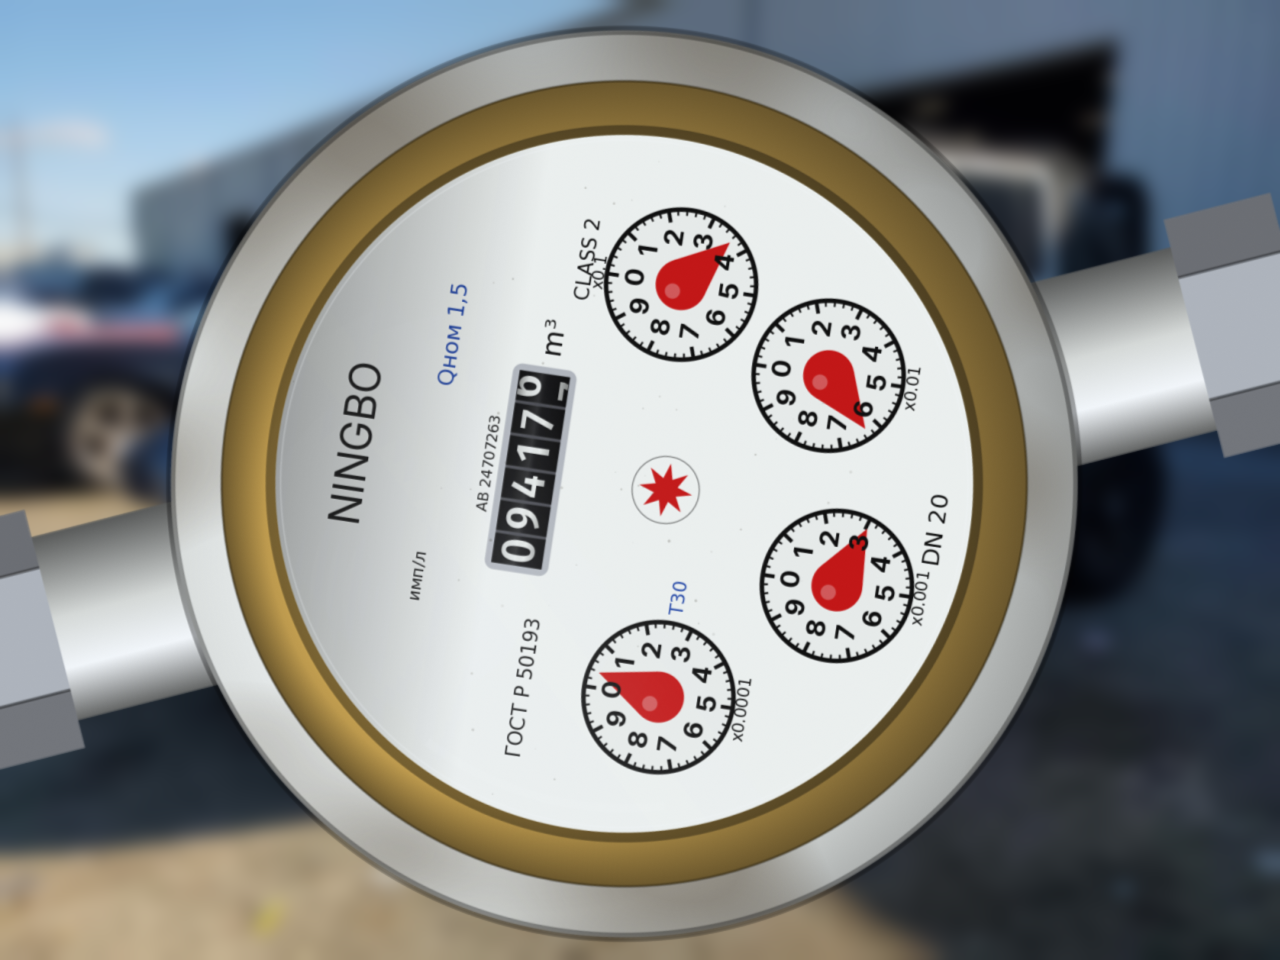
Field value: 94176.3630 m³
